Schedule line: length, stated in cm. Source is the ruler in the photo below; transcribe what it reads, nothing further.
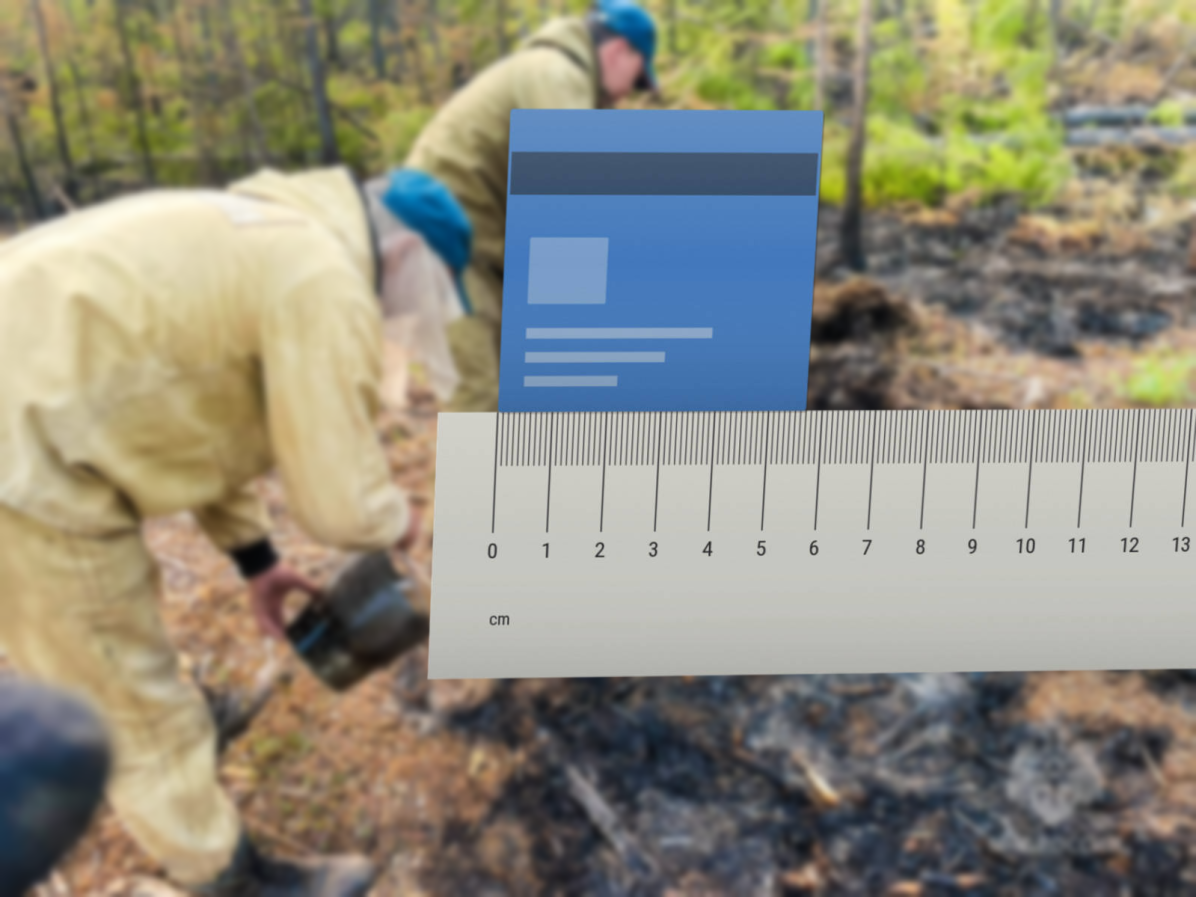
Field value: 5.7 cm
